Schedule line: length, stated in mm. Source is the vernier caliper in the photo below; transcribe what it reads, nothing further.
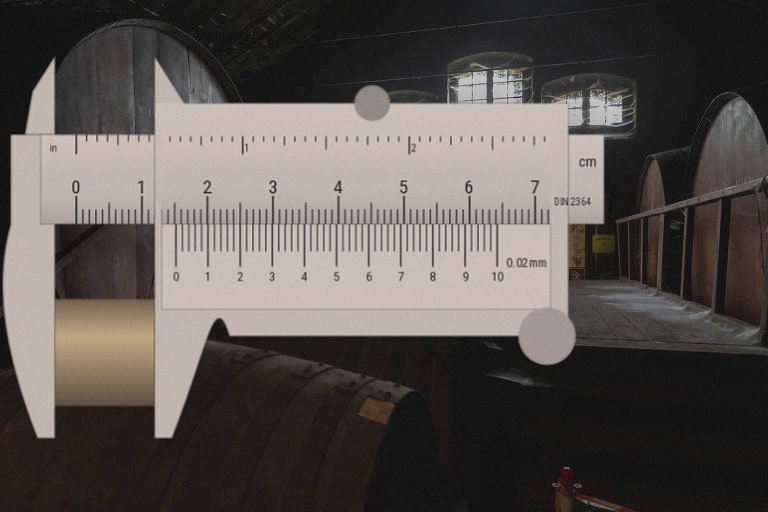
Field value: 15.2 mm
